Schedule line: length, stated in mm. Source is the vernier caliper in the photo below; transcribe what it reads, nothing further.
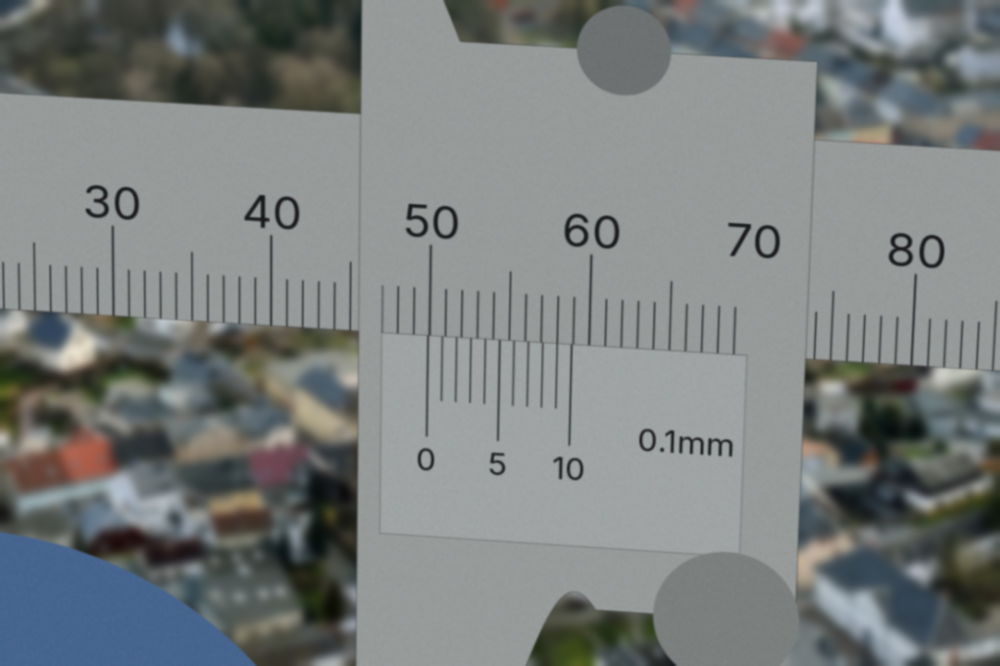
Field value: 49.9 mm
